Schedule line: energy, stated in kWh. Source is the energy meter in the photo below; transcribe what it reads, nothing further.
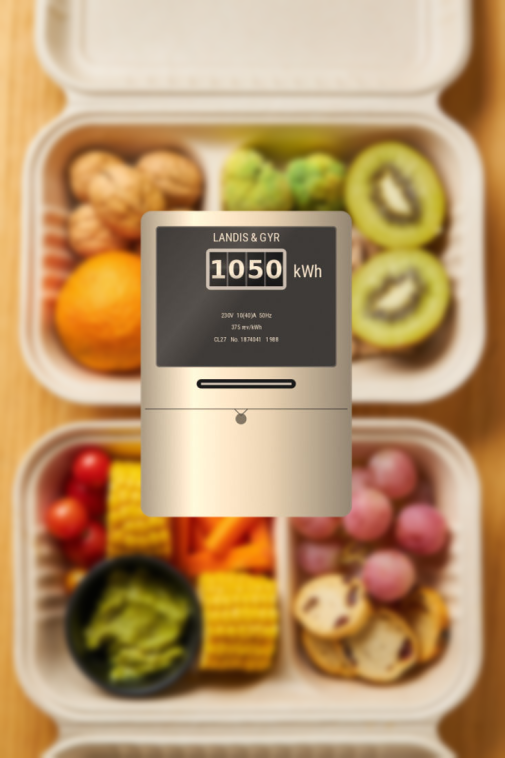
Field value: 1050 kWh
